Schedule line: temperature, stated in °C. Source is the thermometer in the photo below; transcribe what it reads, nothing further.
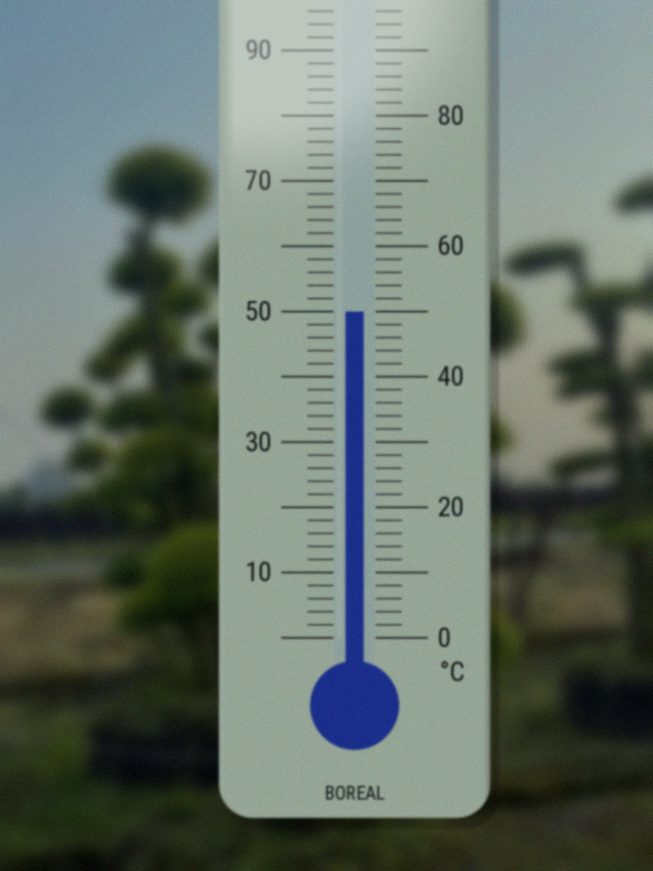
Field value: 50 °C
